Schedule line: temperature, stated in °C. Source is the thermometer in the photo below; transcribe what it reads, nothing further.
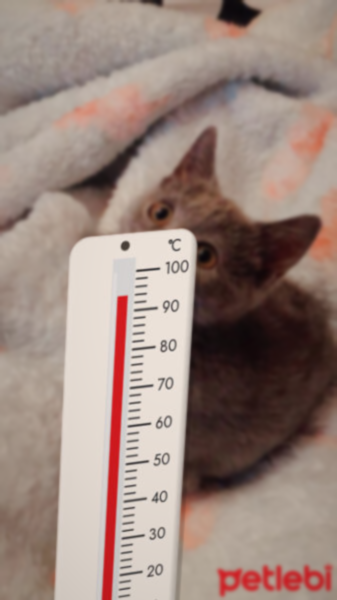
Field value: 94 °C
